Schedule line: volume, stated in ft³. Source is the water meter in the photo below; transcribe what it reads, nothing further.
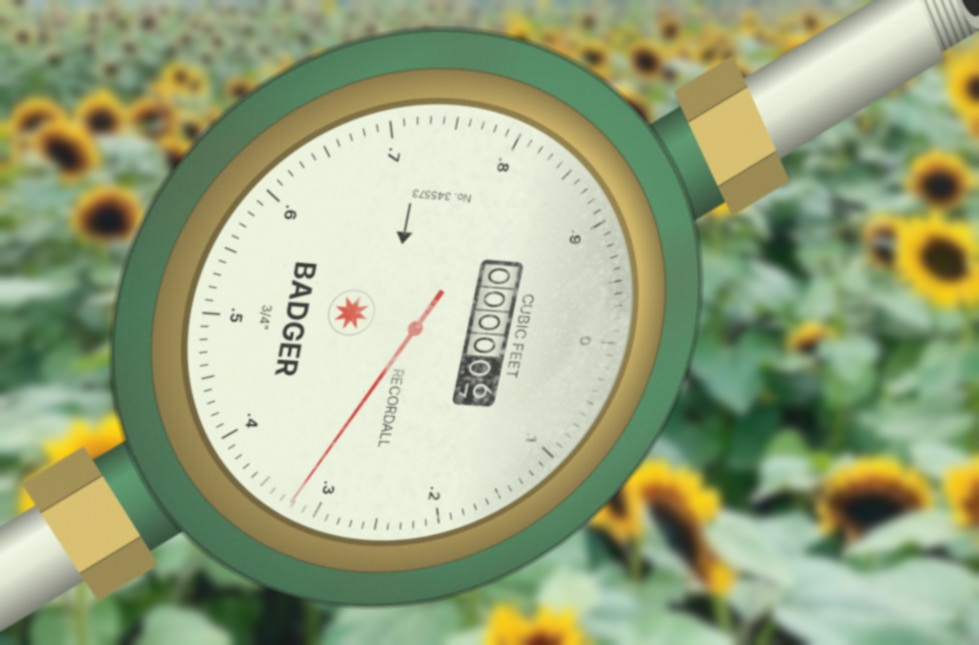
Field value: 6.32 ft³
